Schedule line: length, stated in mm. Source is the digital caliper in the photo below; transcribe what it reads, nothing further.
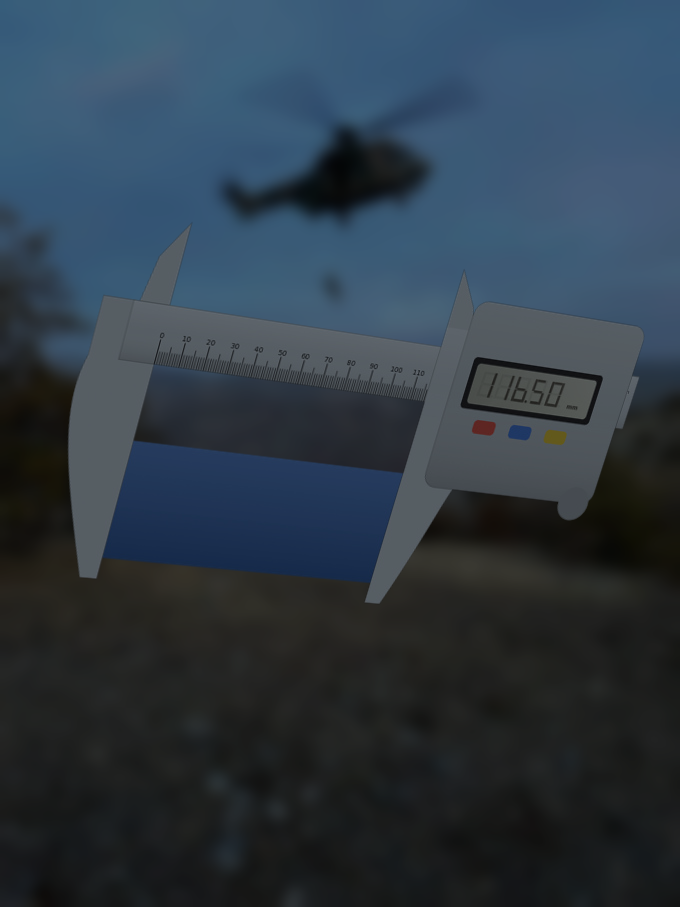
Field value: 116.50 mm
